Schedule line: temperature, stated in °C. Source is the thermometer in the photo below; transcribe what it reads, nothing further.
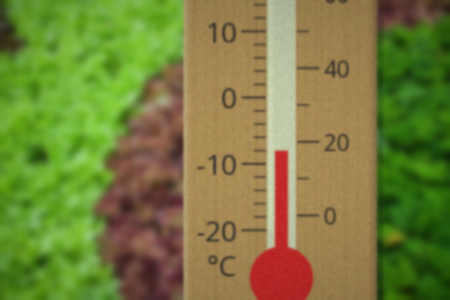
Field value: -8 °C
